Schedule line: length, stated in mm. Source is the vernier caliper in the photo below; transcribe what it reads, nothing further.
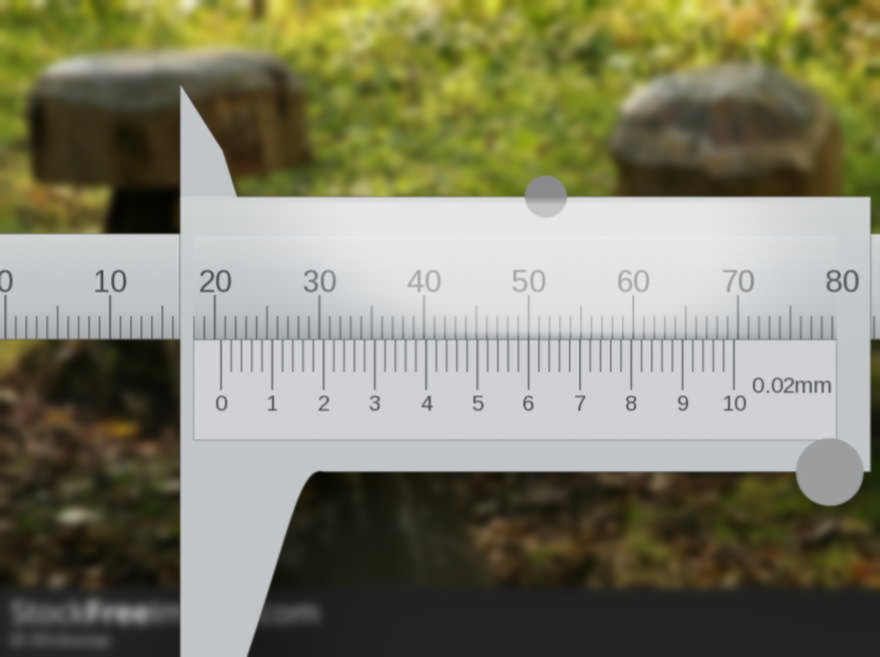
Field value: 20.6 mm
